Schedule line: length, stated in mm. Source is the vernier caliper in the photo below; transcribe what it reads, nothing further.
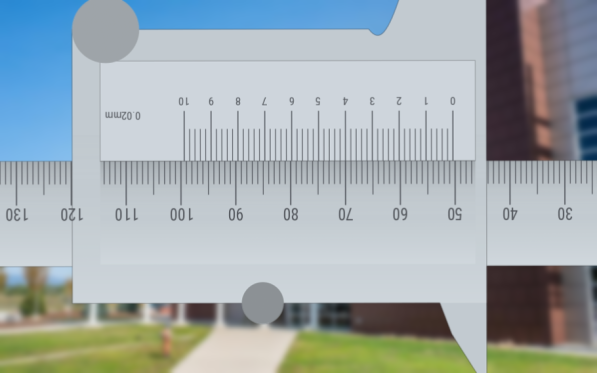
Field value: 50.4 mm
